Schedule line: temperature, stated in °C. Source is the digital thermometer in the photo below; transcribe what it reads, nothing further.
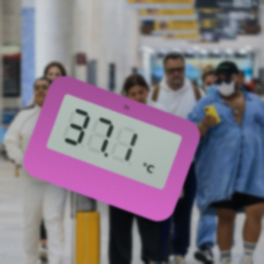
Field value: 37.1 °C
